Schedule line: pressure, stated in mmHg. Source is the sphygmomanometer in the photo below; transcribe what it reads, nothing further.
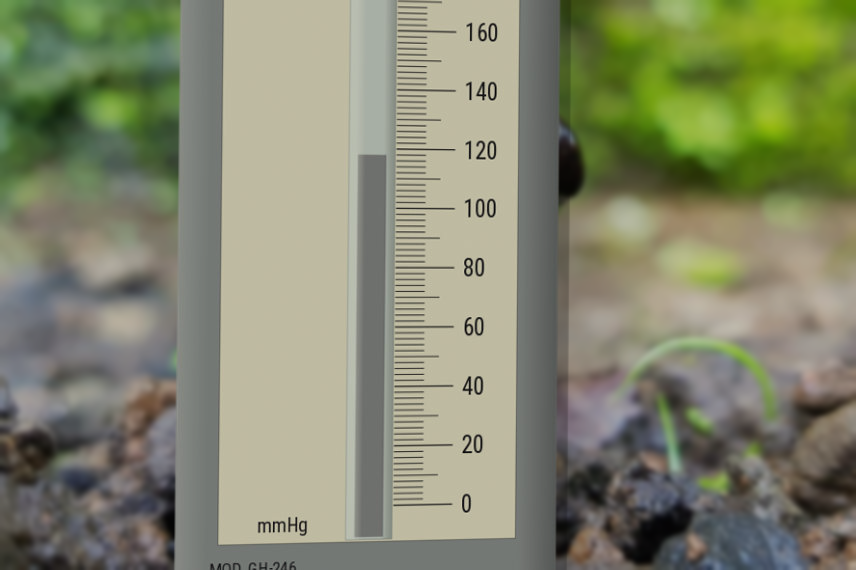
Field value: 118 mmHg
